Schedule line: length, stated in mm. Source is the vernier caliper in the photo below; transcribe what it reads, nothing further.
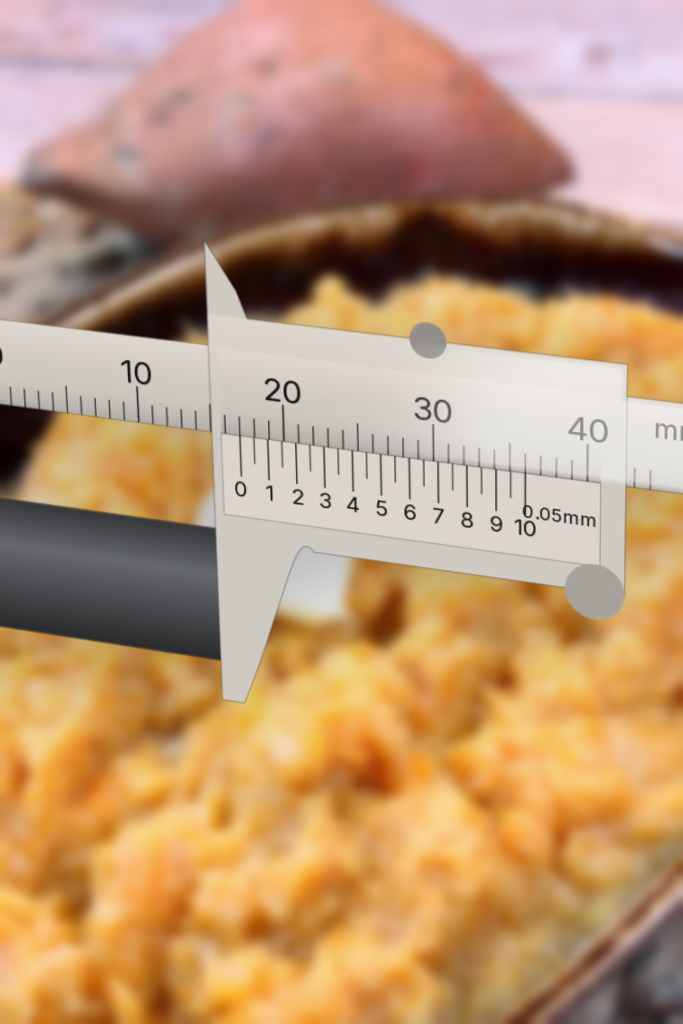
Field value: 17.0 mm
